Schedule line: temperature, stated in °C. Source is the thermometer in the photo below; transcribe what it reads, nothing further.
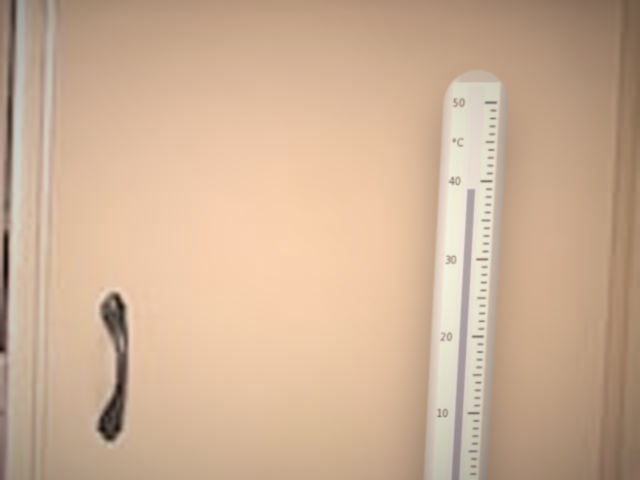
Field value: 39 °C
